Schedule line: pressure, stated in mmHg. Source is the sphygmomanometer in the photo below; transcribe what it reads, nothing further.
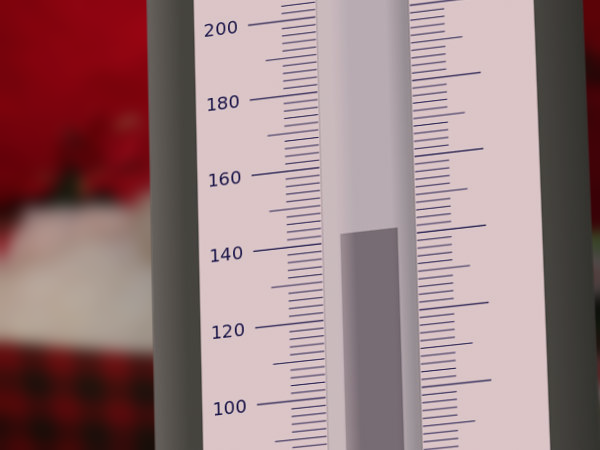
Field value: 142 mmHg
